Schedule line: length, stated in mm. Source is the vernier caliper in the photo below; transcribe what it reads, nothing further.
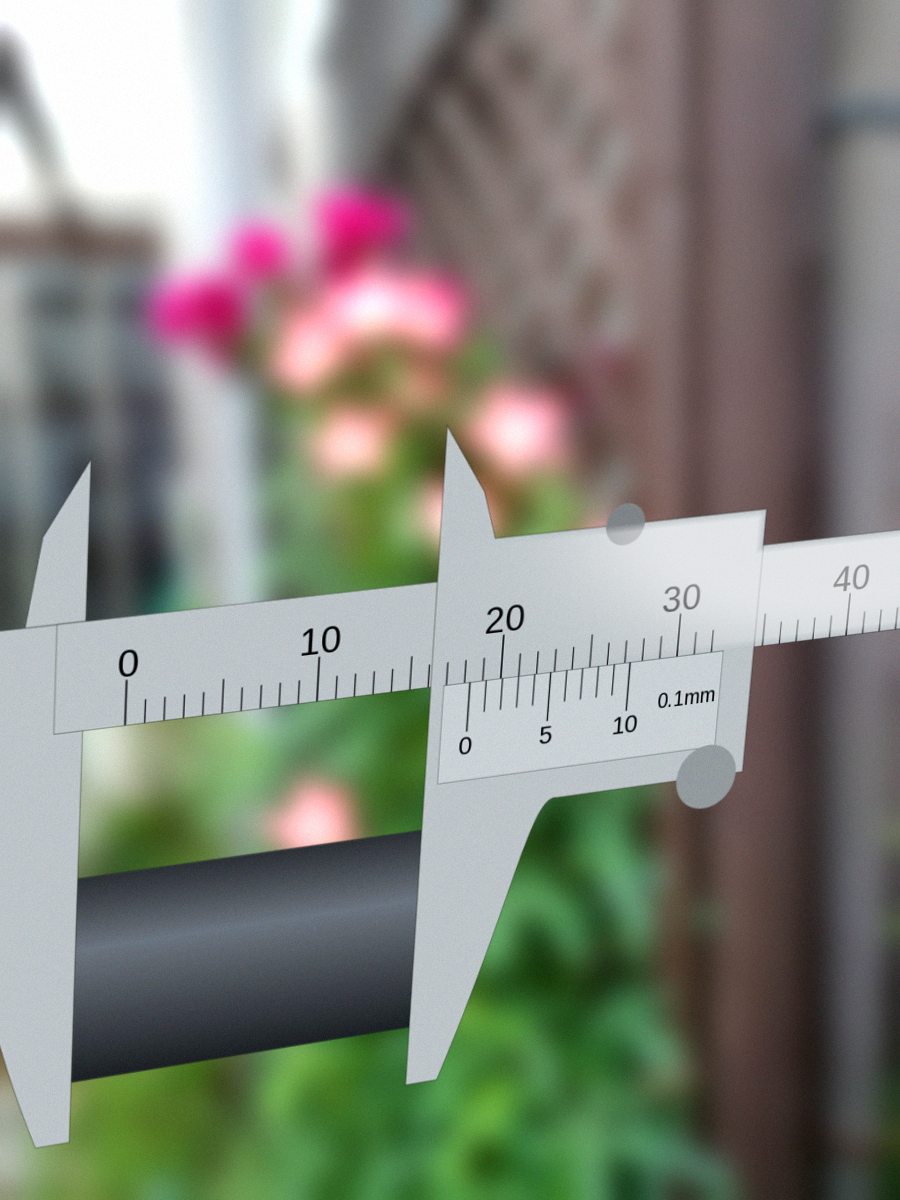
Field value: 18.3 mm
